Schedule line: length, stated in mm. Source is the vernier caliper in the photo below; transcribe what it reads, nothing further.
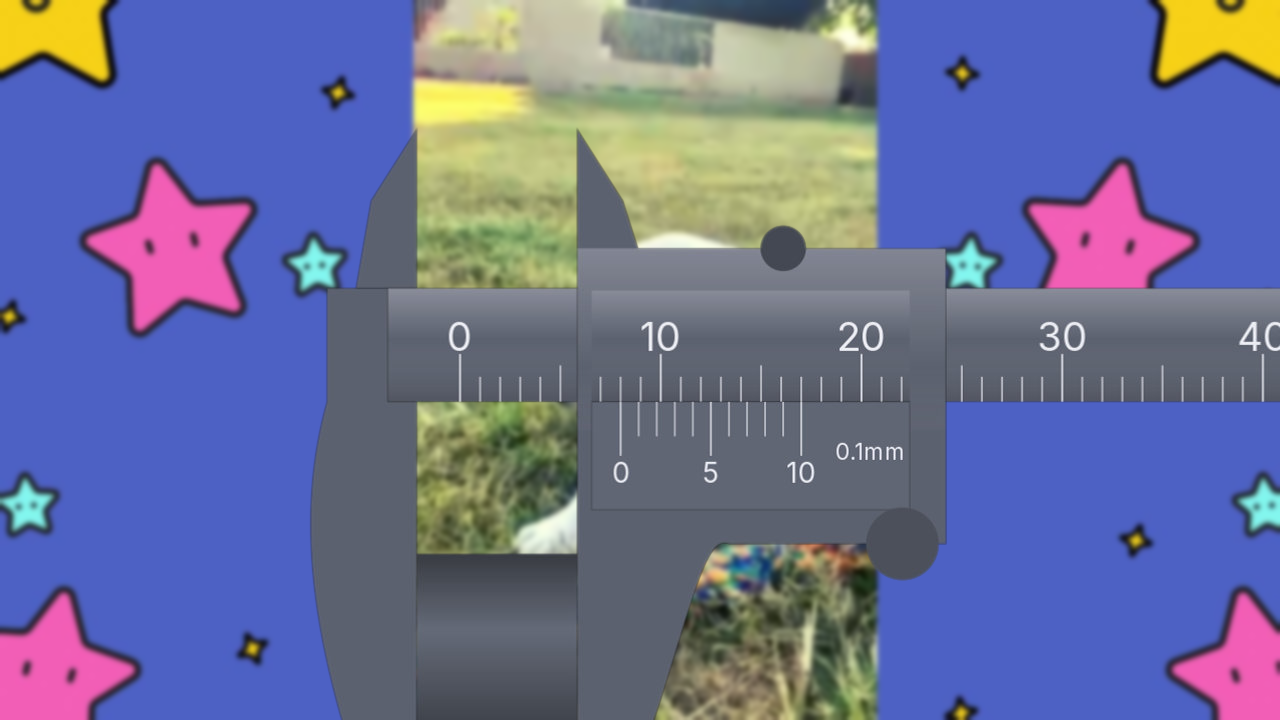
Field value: 8.0 mm
